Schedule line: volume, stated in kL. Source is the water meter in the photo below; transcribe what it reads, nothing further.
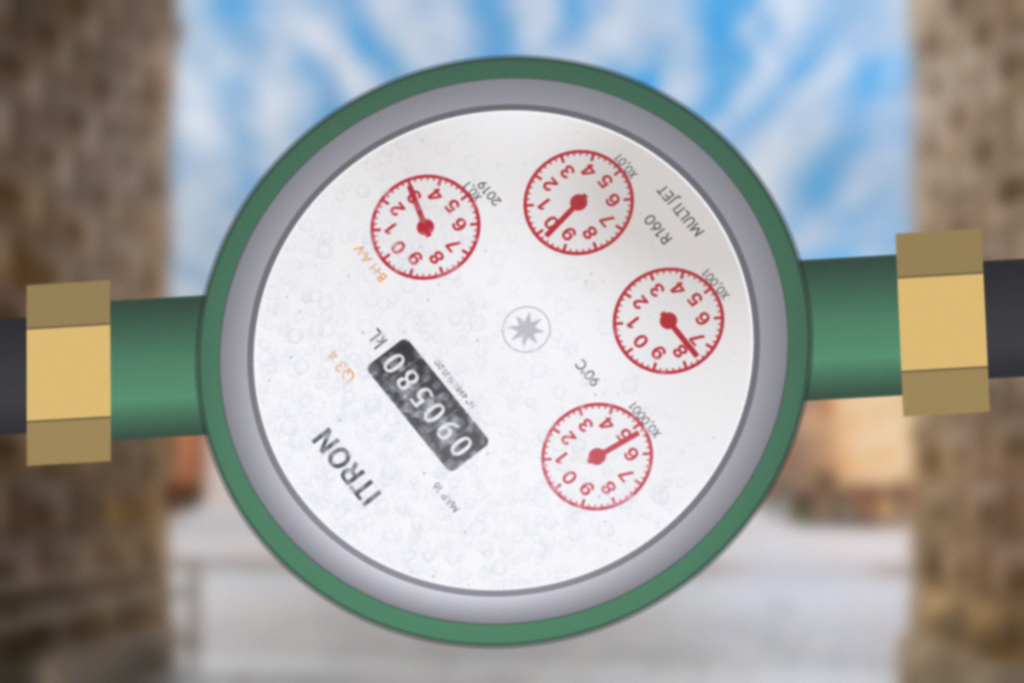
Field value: 90580.2975 kL
